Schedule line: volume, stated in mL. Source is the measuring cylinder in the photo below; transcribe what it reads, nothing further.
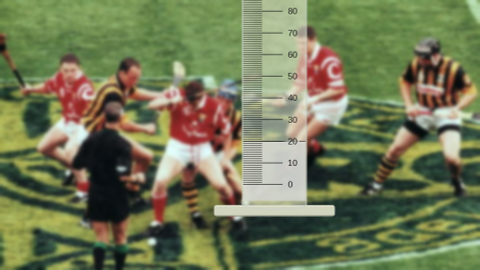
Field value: 20 mL
